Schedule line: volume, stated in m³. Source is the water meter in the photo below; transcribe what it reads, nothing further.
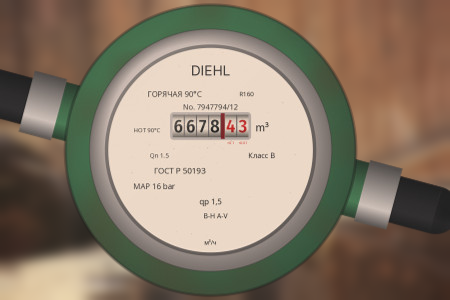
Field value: 6678.43 m³
